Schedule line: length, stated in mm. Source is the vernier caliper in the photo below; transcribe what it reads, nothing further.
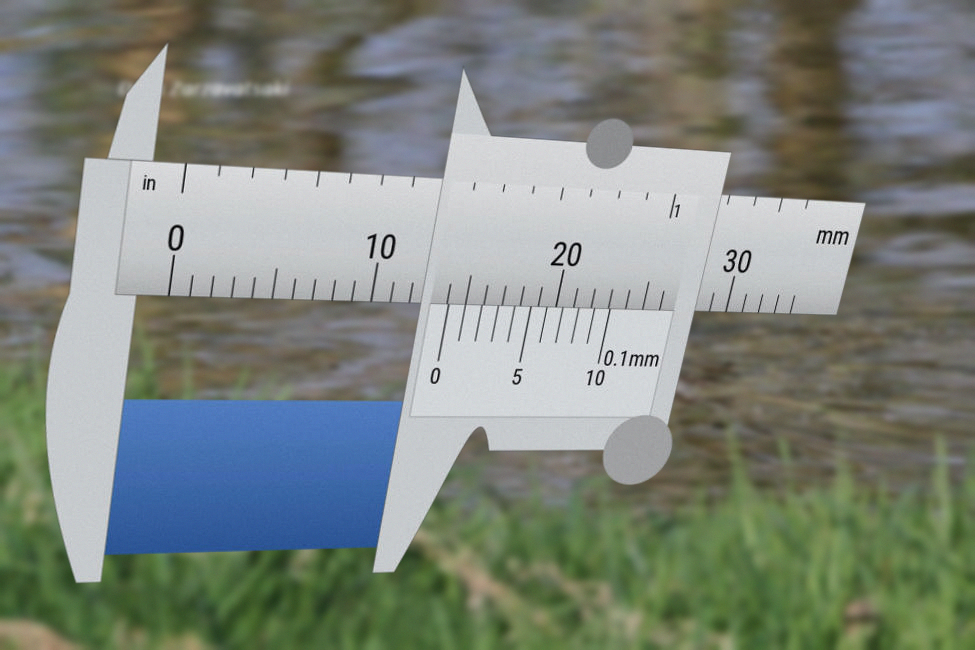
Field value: 14.1 mm
